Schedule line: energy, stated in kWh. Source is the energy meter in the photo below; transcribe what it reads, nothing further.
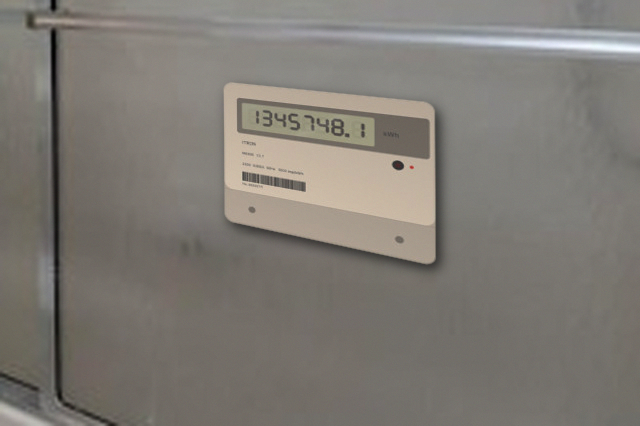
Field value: 1345748.1 kWh
